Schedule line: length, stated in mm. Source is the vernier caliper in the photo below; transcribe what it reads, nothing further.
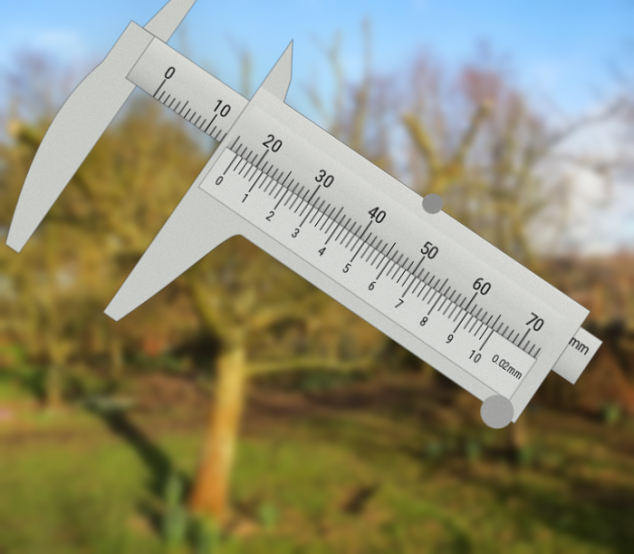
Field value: 16.4 mm
